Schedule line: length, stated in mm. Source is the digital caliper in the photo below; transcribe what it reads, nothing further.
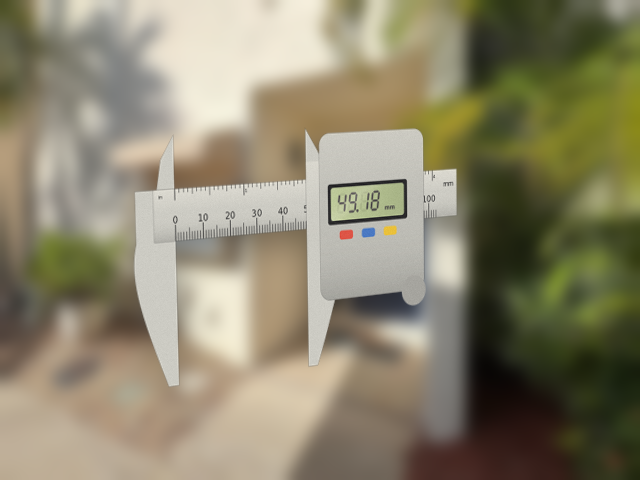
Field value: 49.18 mm
